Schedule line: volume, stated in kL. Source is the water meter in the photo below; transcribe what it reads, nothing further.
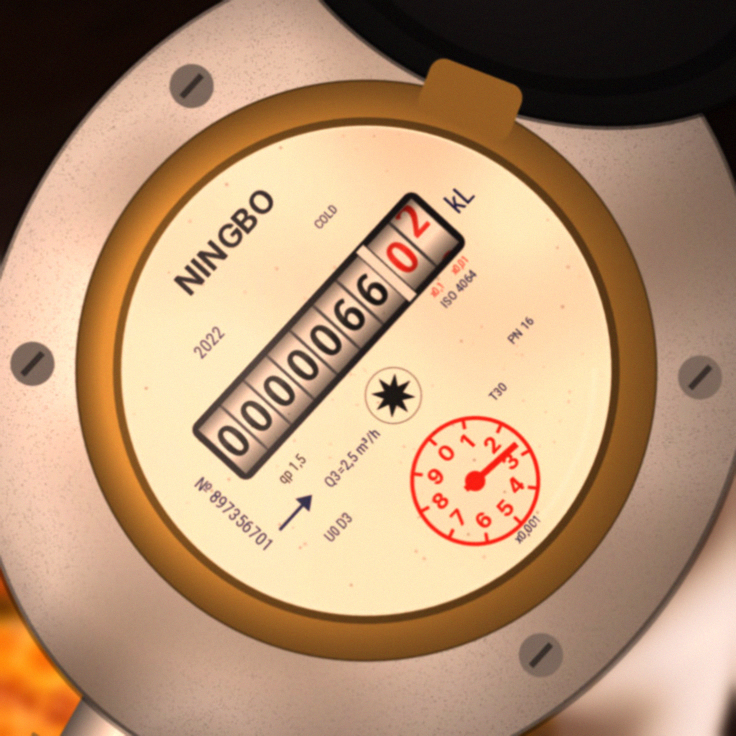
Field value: 66.022 kL
